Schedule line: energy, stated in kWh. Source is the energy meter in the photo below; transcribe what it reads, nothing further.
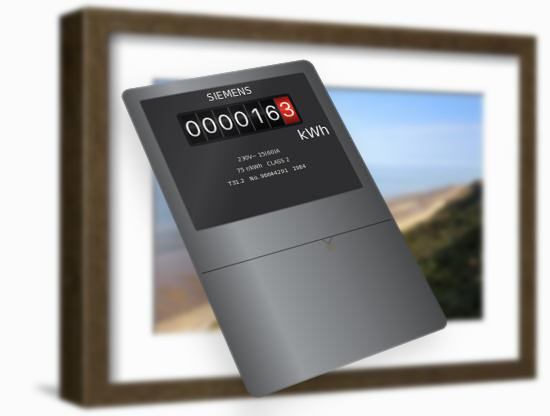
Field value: 16.3 kWh
